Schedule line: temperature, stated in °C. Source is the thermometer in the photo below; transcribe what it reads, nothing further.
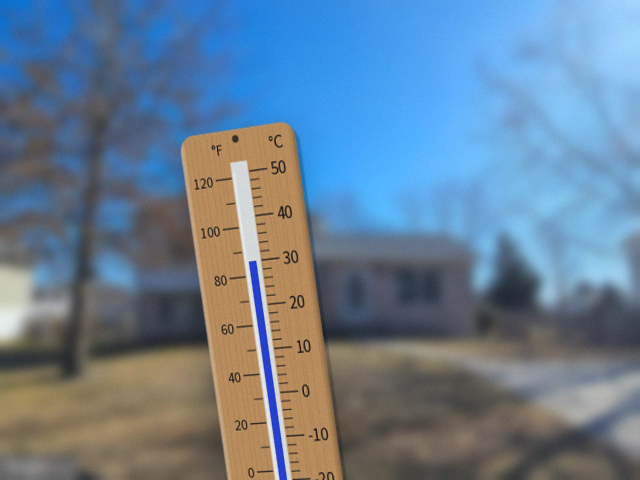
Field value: 30 °C
